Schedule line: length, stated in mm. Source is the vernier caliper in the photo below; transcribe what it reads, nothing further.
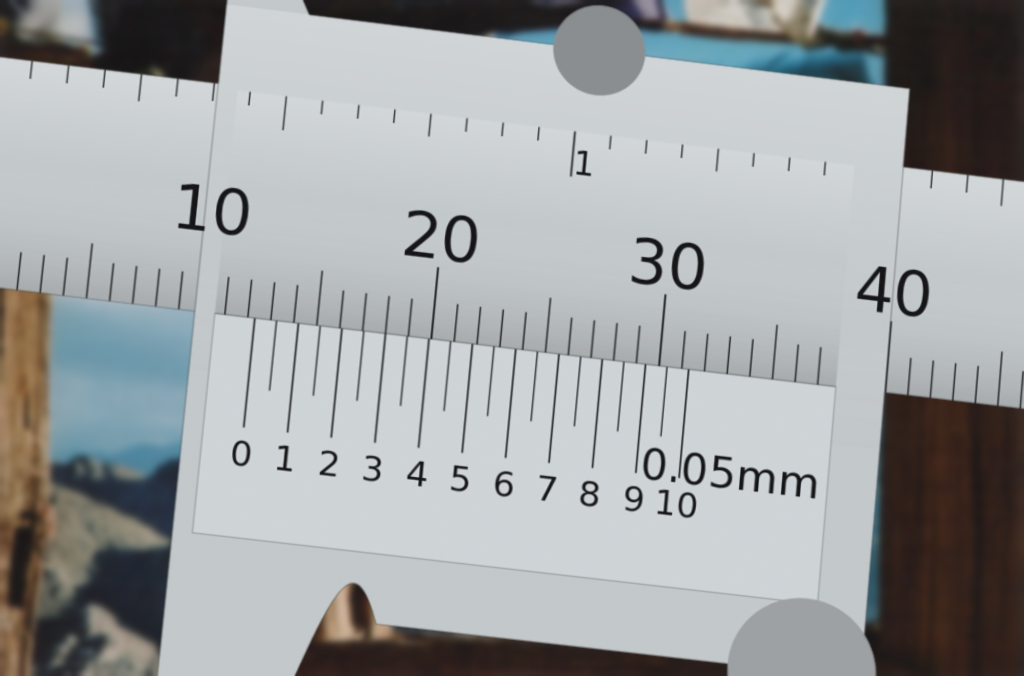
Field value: 12.3 mm
